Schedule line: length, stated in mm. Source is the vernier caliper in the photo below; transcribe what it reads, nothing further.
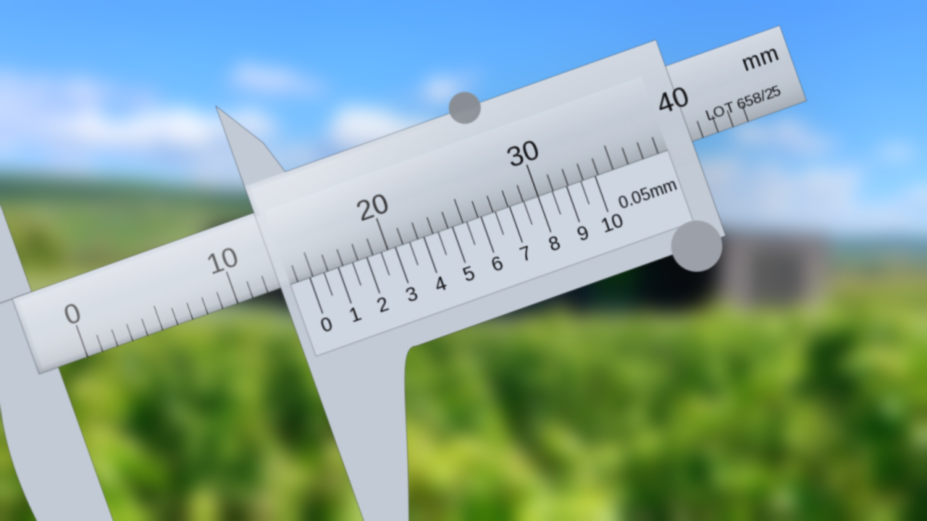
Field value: 14.8 mm
